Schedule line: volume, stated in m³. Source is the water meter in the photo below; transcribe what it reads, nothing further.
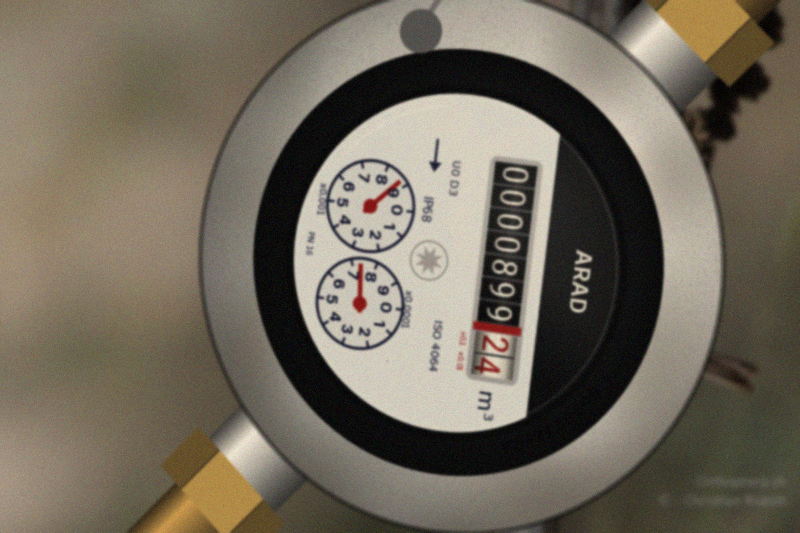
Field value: 899.2387 m³
